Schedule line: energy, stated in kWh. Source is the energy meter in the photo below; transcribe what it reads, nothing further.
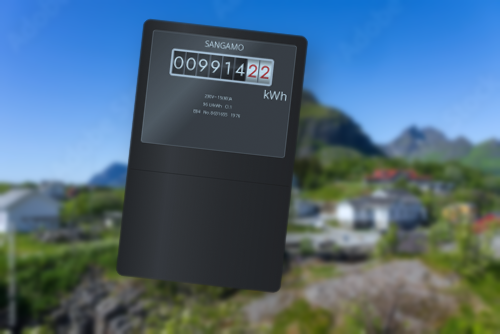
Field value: 9914.22 kWh
